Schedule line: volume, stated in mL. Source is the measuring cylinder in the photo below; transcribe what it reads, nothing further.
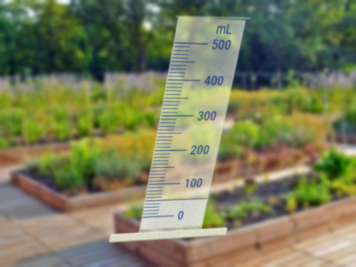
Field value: 50 mL
